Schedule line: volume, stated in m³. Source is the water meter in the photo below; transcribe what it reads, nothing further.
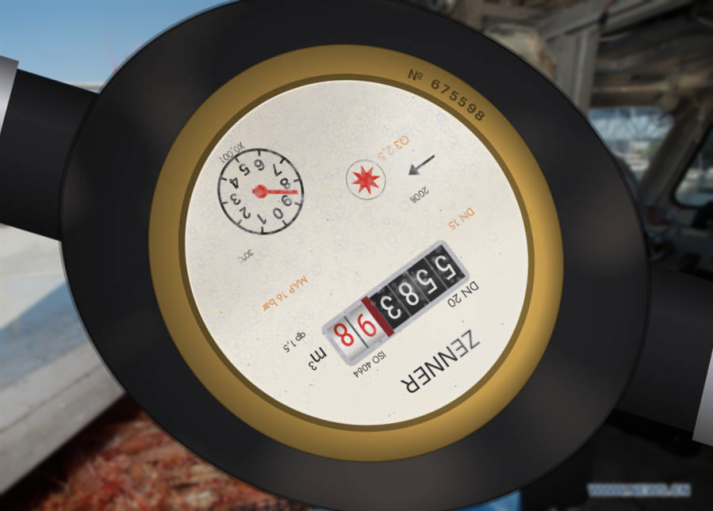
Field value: 5583.978 m³
